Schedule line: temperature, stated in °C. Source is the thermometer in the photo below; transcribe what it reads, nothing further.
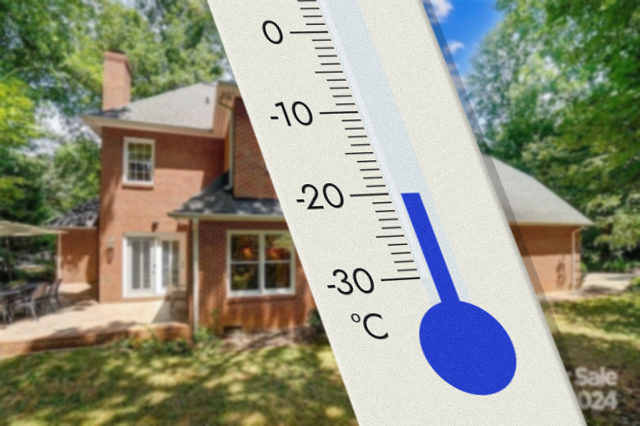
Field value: -20 °C
